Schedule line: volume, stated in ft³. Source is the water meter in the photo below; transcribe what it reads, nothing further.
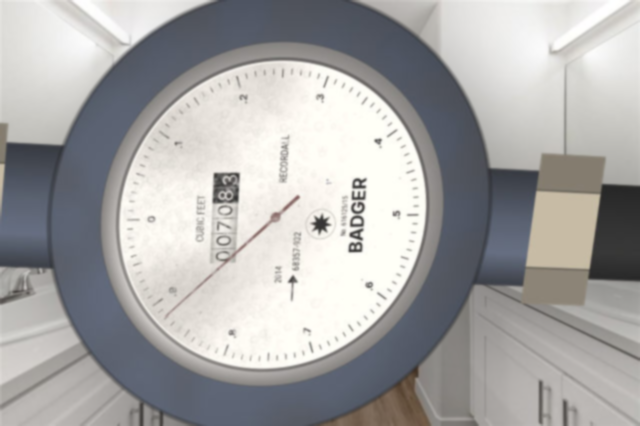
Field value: 7082.88 ft³
